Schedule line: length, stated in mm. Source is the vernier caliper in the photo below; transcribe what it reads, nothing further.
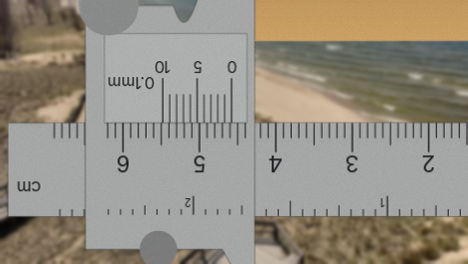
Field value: 45.8 mm
